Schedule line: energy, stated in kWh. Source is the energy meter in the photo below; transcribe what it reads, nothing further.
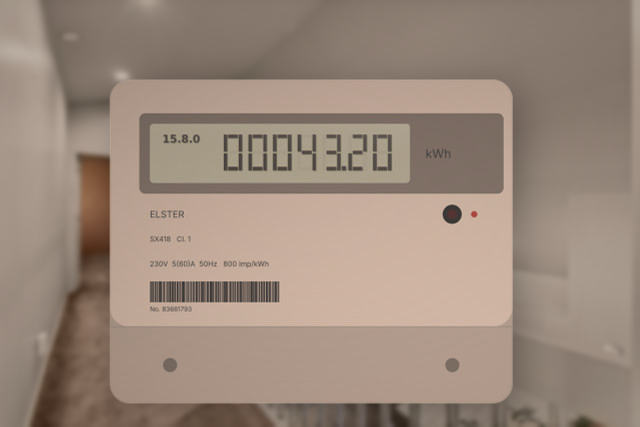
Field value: 43.20 kWh
